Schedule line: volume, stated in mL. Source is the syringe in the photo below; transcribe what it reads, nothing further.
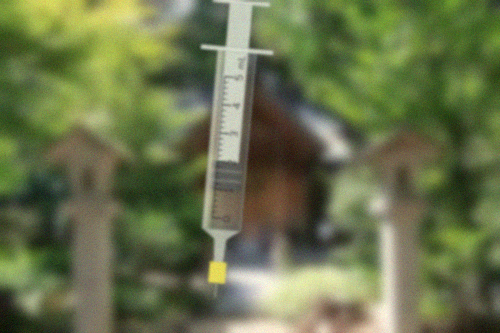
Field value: 1 mL
